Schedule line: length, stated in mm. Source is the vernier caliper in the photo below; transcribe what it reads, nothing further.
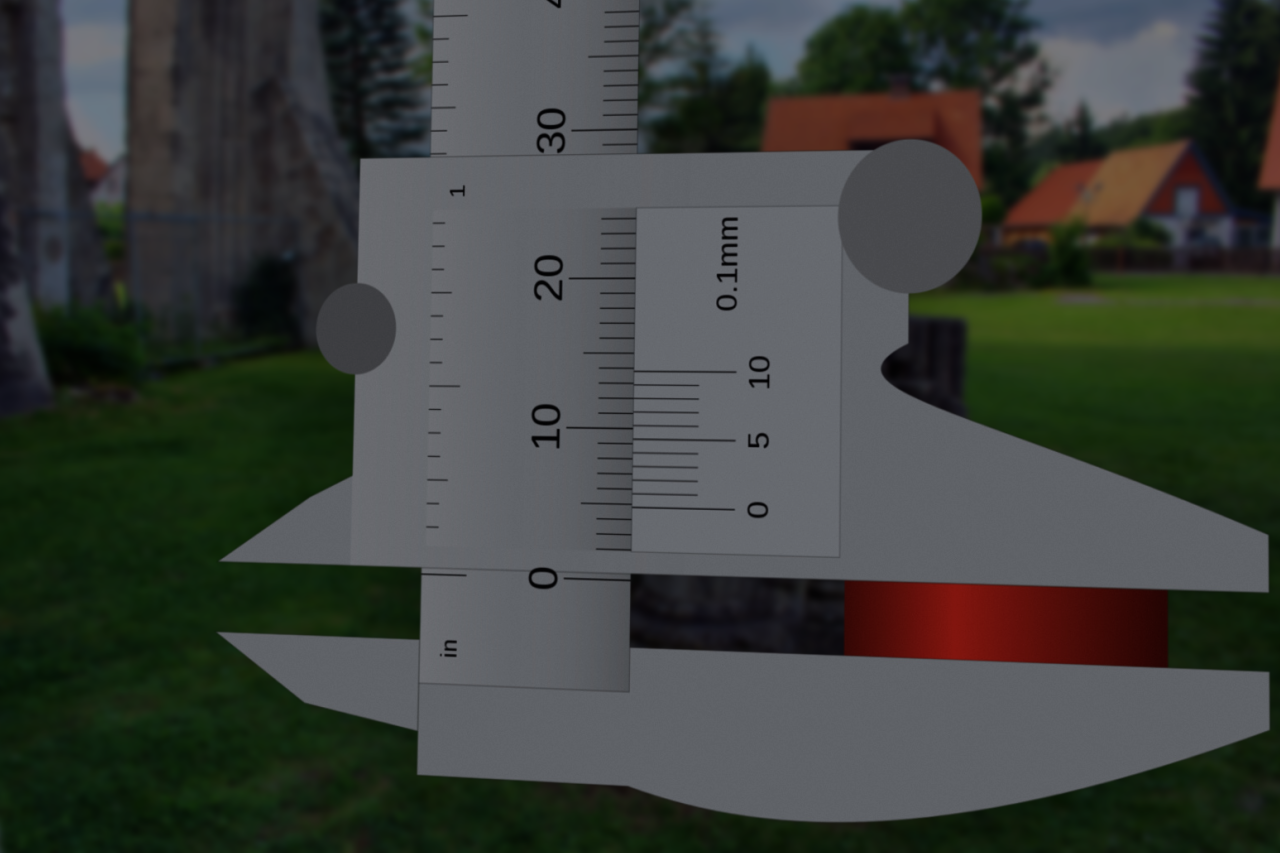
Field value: 4.8 mm
